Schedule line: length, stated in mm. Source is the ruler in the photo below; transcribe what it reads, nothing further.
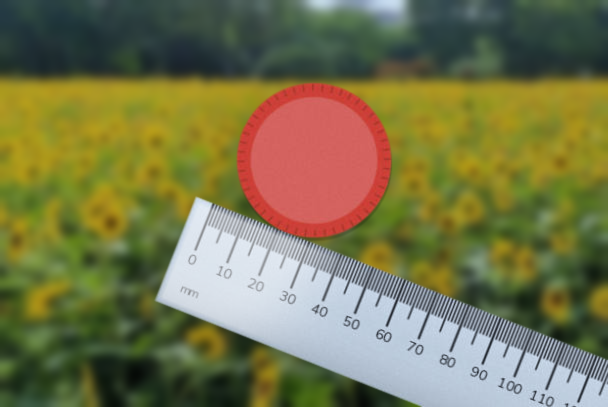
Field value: 45 mm
